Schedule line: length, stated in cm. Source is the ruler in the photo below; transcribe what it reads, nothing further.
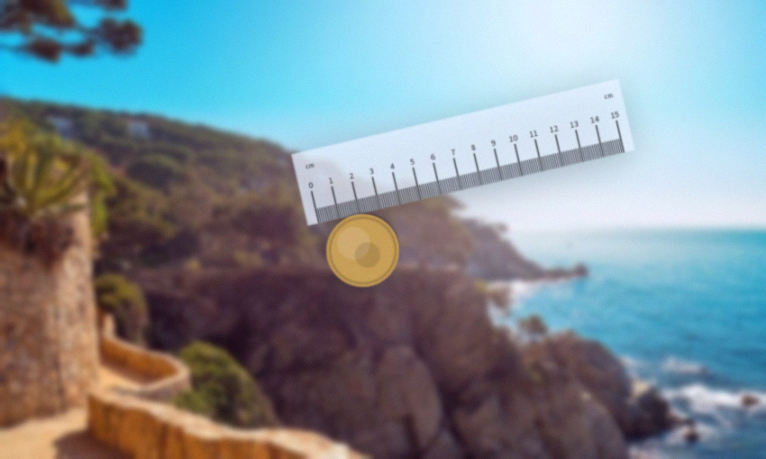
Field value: 3.5 cm
